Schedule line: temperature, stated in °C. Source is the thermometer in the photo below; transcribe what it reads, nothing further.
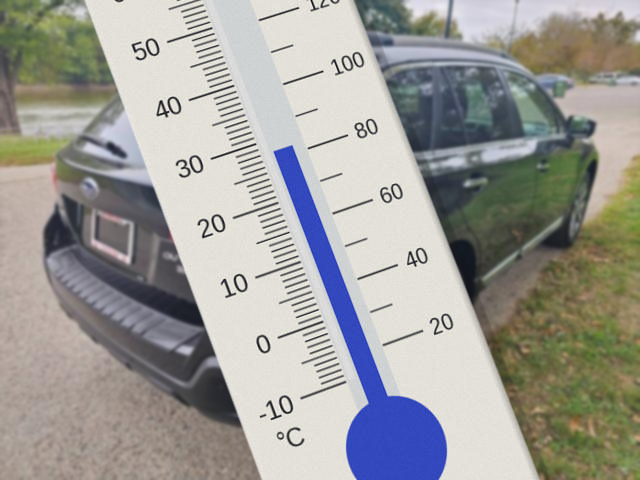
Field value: 28 °C
